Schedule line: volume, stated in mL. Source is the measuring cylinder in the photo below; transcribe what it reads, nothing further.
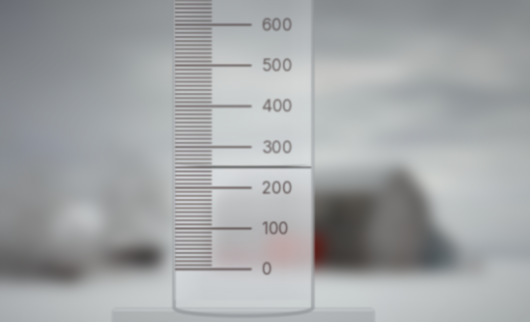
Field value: 250 mL
